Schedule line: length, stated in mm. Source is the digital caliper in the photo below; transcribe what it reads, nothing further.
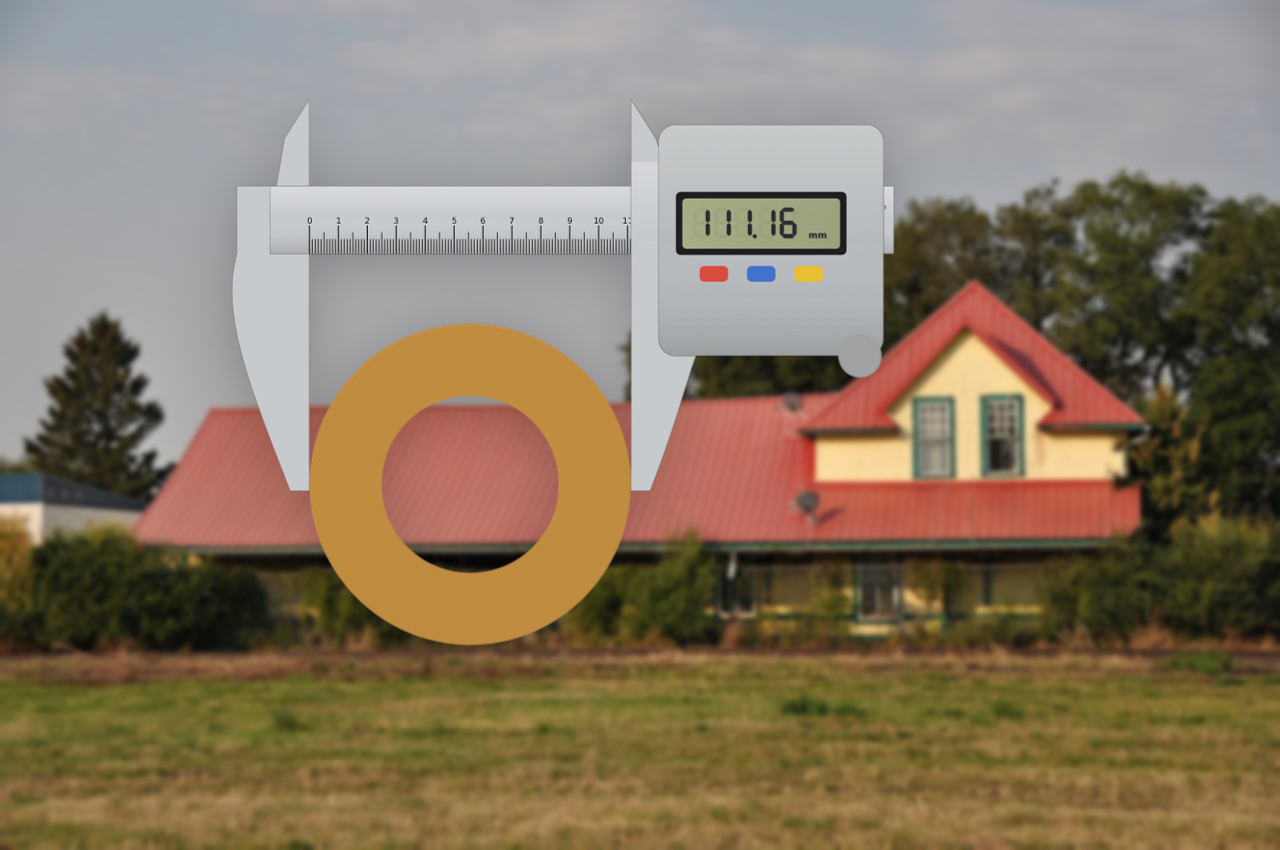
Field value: 111.16 mm
